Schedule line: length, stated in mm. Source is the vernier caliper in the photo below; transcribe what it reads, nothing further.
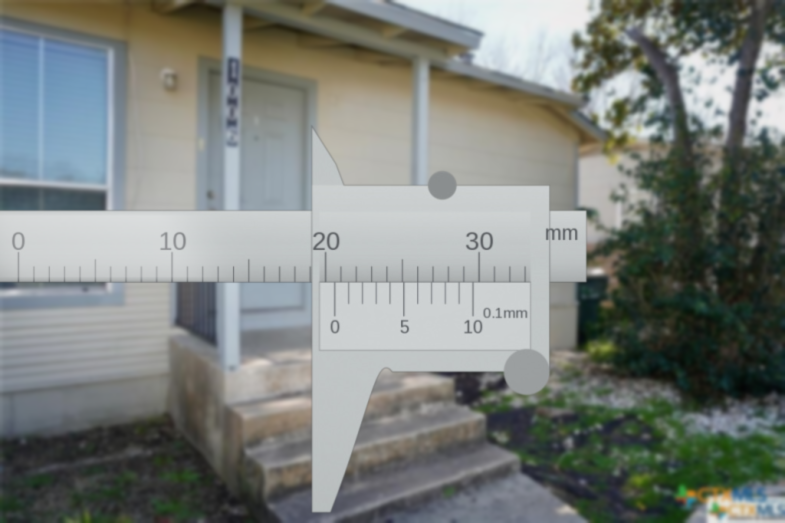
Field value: 20.6 mm
